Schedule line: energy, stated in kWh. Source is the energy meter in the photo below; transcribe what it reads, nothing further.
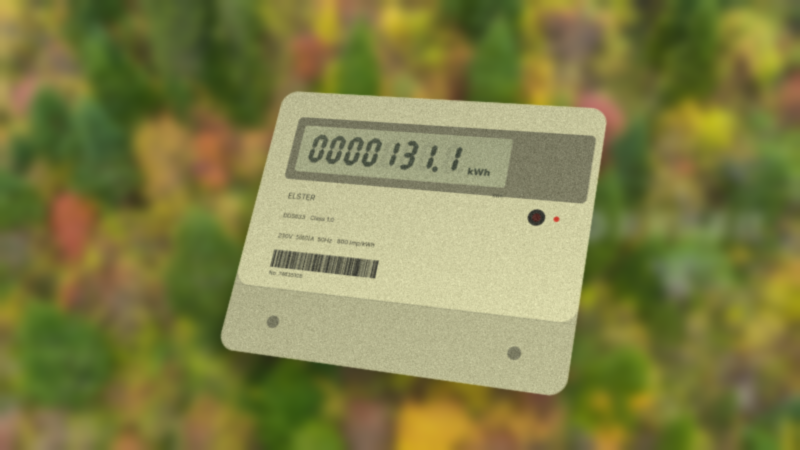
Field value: 131.1 kWh
